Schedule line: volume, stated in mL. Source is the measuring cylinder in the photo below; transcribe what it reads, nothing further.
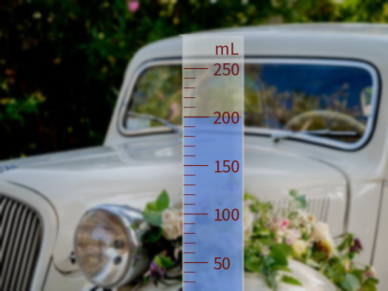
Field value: 200 mL
